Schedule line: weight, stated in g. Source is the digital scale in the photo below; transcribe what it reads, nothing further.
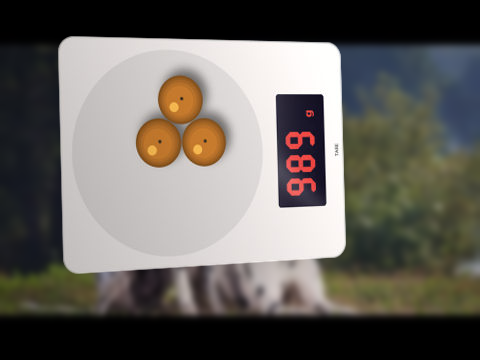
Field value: 989 g
